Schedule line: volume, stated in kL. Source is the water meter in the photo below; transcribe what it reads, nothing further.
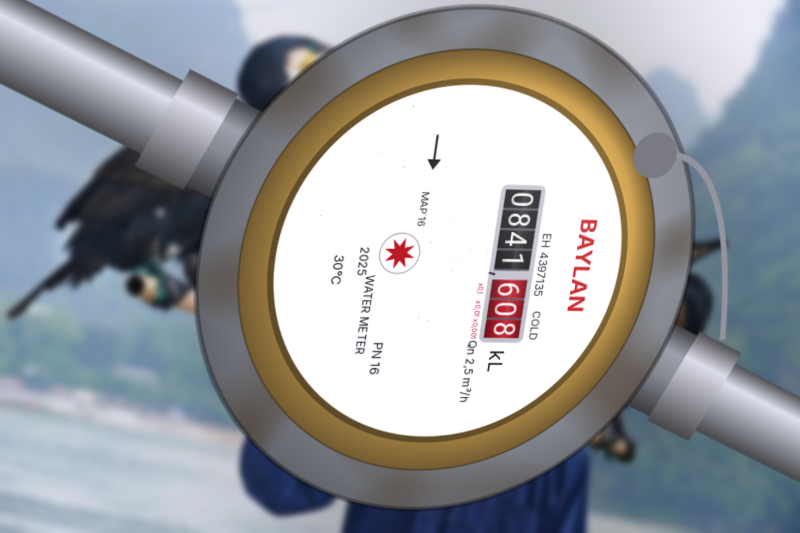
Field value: 841.608 kL
